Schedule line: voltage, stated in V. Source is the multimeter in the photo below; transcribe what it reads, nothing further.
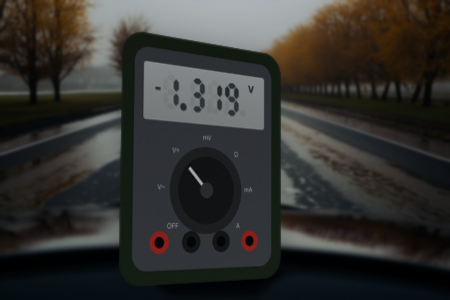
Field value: -1.319 V
